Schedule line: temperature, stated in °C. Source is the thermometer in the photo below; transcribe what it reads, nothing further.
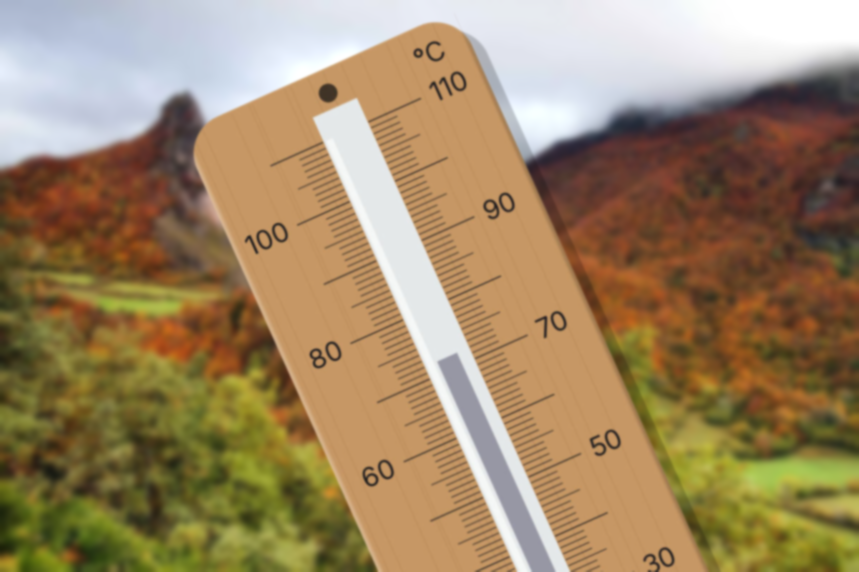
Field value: 72 °C
